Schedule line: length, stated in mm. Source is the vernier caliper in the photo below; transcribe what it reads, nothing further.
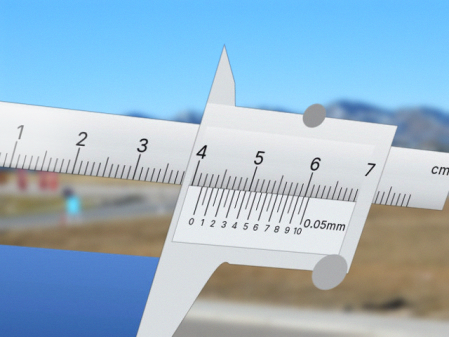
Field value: 41.8 mm
